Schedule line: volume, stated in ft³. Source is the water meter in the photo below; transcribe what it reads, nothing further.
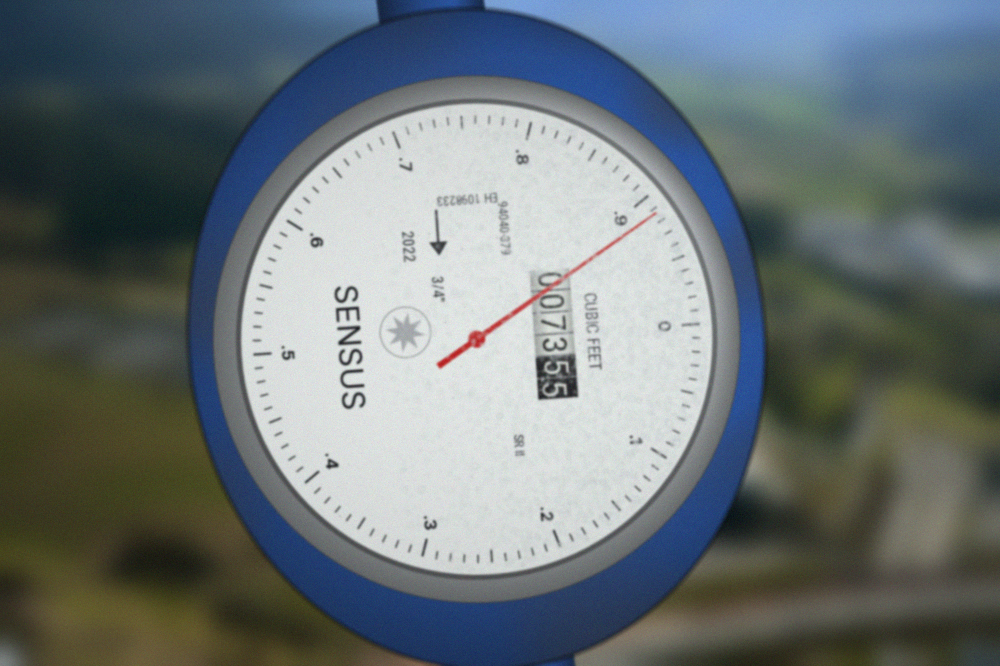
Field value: 7354.91 ft³
